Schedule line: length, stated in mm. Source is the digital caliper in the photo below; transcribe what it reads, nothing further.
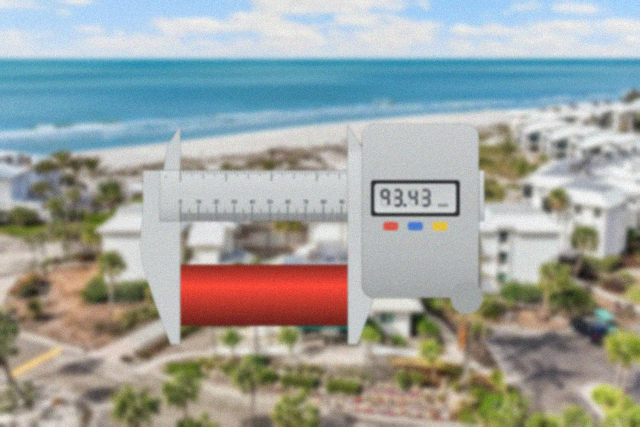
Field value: 93.43 mm
